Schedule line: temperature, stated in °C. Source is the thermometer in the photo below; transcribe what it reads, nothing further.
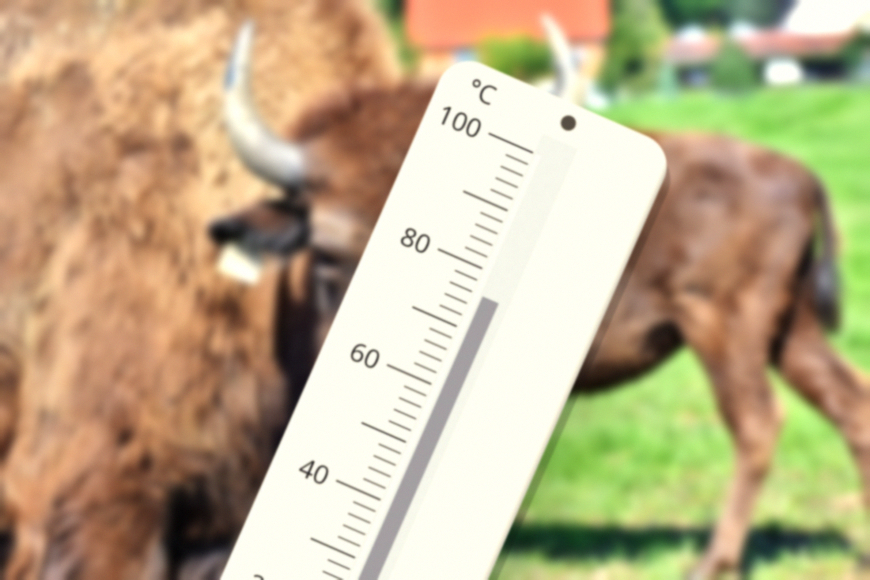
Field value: 76 °C
